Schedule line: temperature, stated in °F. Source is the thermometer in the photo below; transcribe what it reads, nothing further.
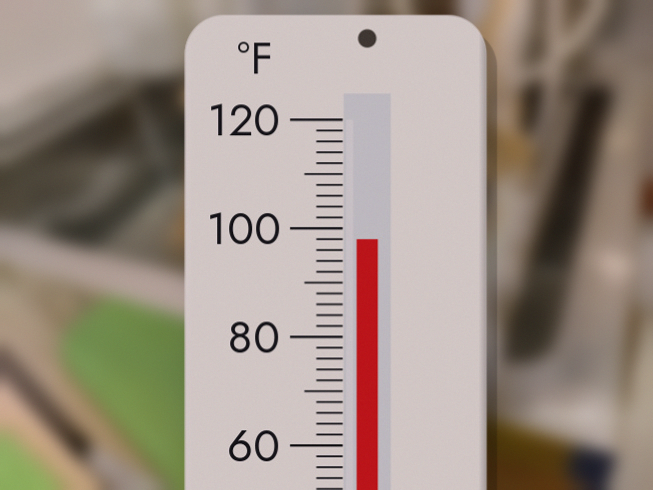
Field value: 98 °F
